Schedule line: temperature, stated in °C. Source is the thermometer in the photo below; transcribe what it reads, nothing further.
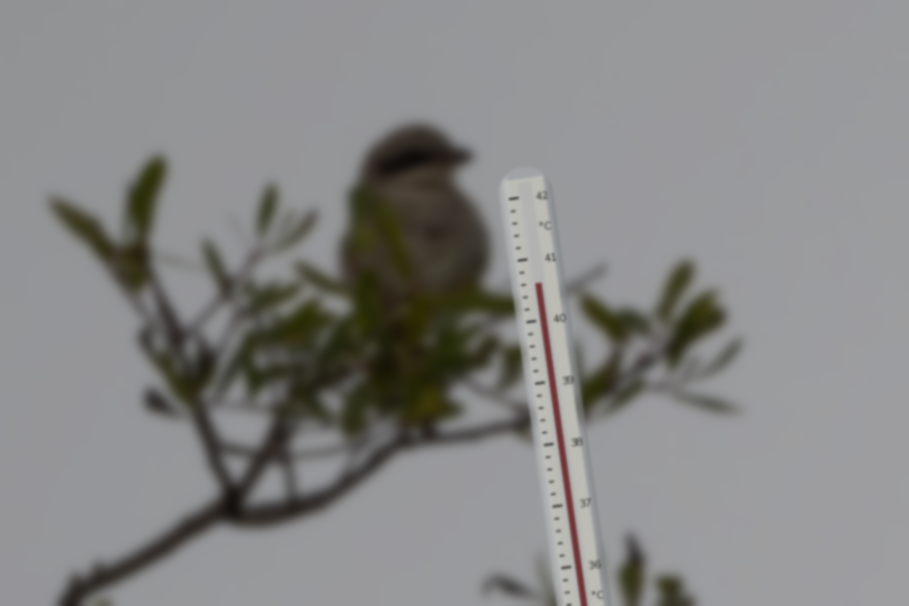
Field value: 40.6 °C
